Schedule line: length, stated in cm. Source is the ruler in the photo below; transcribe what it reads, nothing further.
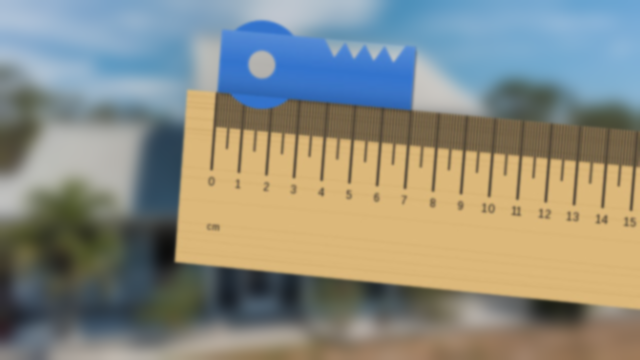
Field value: 7 cm
